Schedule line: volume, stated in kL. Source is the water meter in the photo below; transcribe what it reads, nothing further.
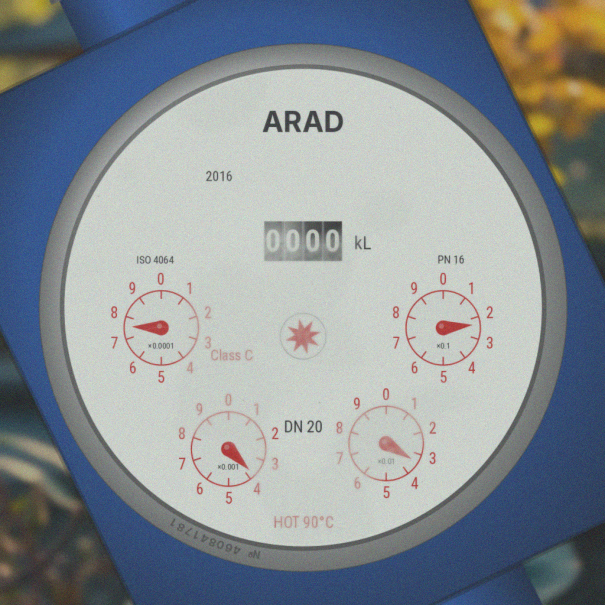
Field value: 0.2337 kL
